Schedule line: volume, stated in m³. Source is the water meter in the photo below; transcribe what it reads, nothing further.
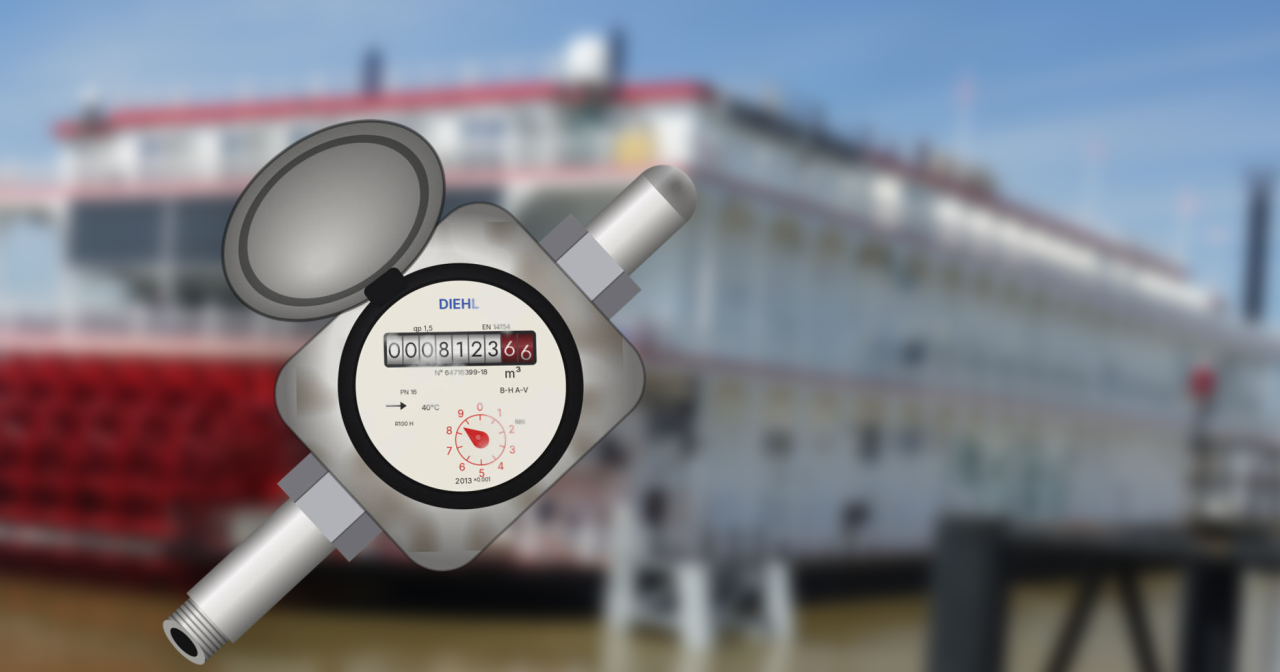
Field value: 8123.658 m³
